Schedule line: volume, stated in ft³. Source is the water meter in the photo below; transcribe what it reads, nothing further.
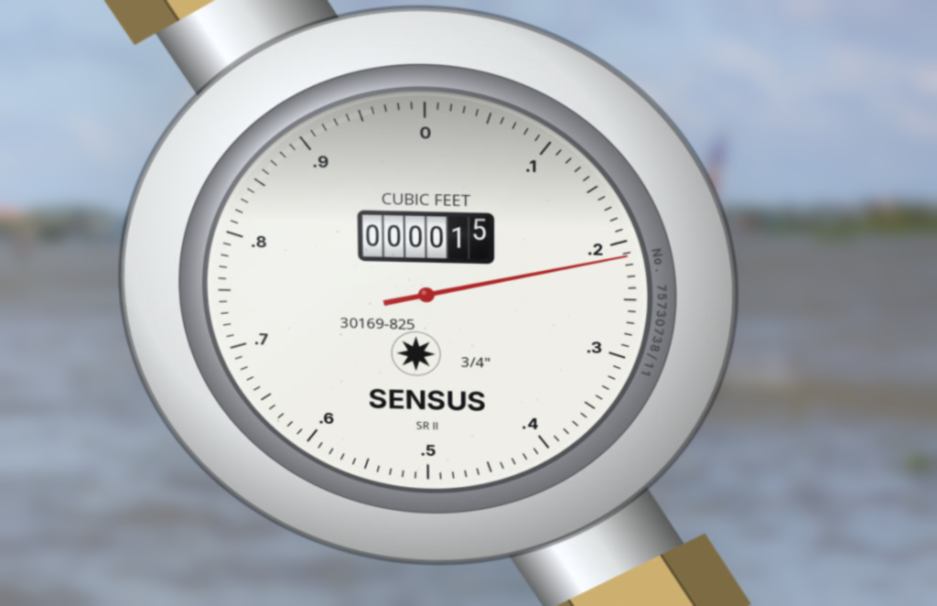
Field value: 15.21 ft³
